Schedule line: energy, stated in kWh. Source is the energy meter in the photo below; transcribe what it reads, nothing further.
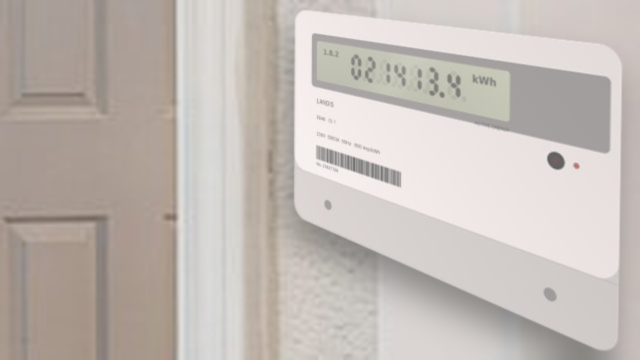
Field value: 21413.4 kWh
